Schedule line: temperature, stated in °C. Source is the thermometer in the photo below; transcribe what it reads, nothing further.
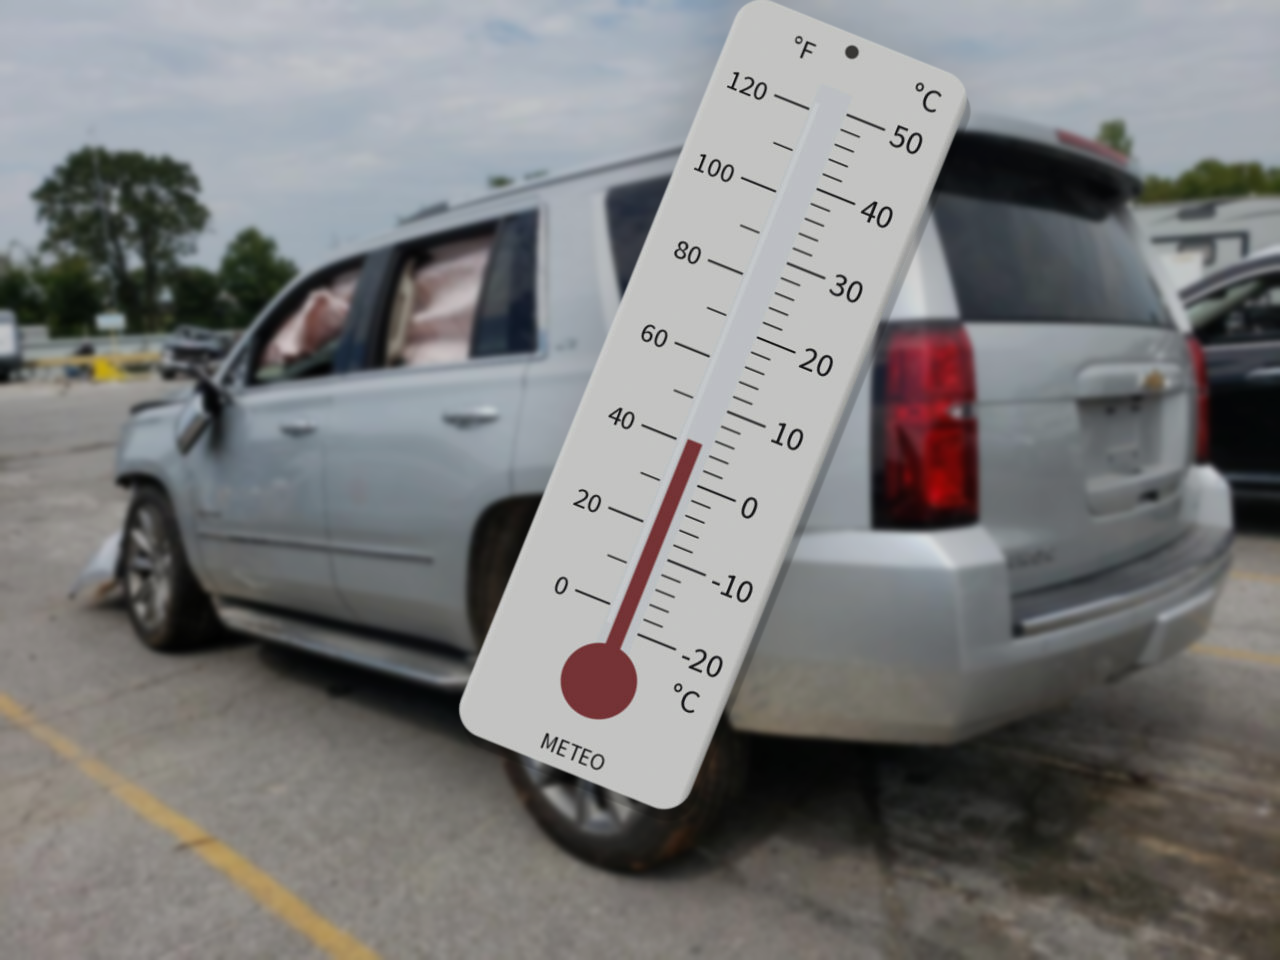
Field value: 5 °C
